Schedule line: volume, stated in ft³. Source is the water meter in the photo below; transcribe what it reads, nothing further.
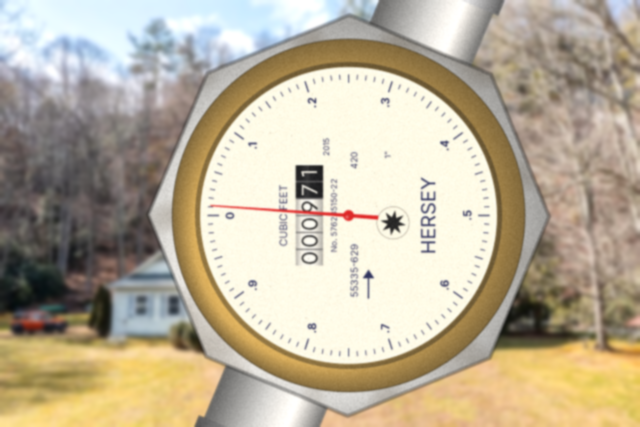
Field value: 971.01 ft³
